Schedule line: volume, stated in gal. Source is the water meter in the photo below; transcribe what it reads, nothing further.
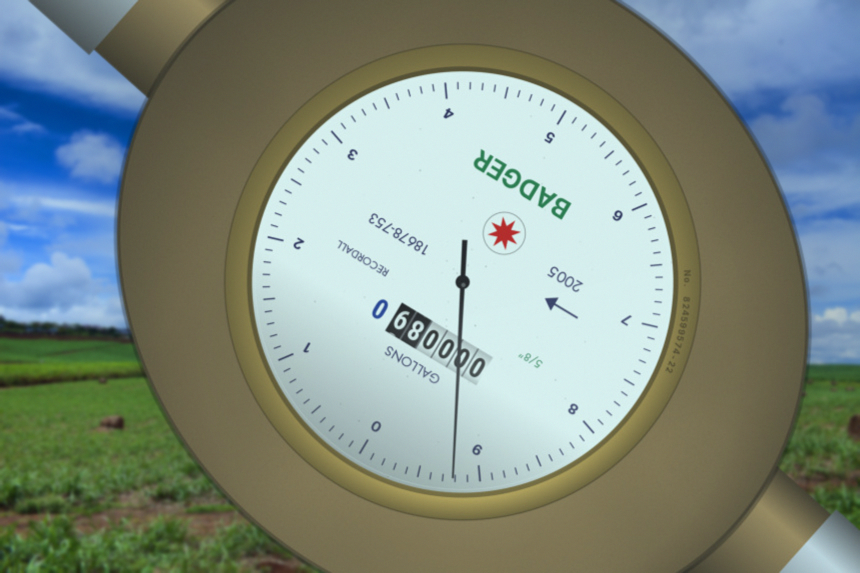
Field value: 889.2 gal
